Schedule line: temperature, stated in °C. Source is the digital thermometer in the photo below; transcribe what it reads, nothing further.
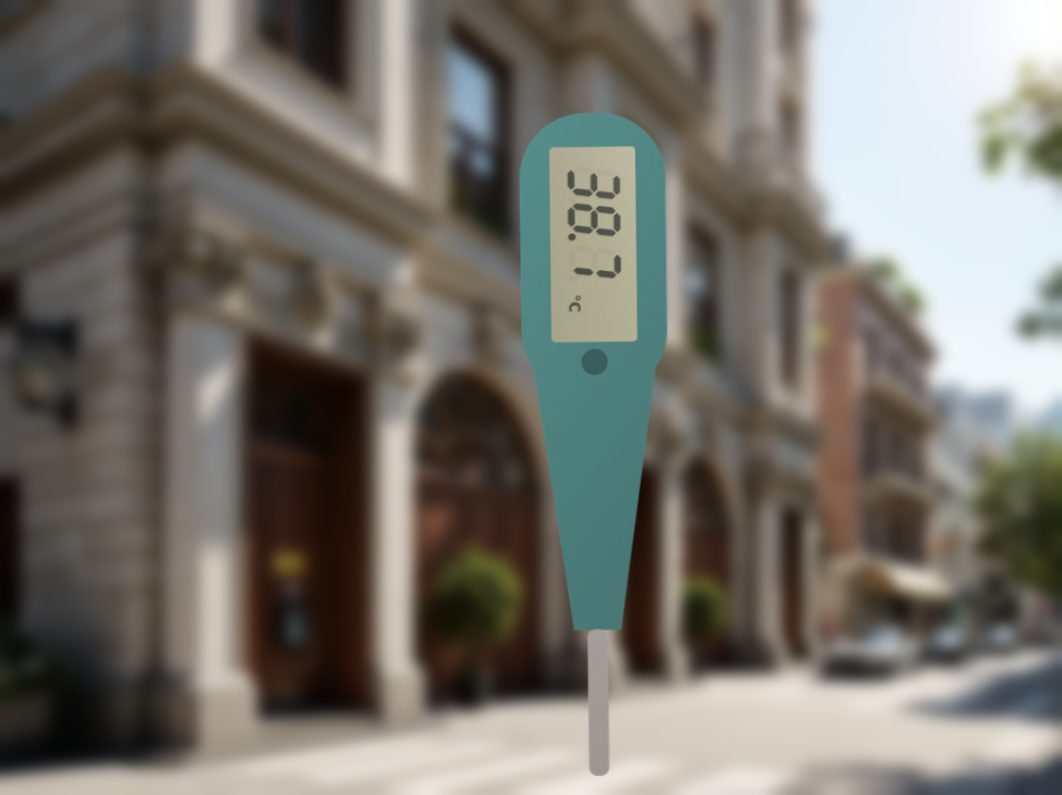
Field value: 38.7 °C
